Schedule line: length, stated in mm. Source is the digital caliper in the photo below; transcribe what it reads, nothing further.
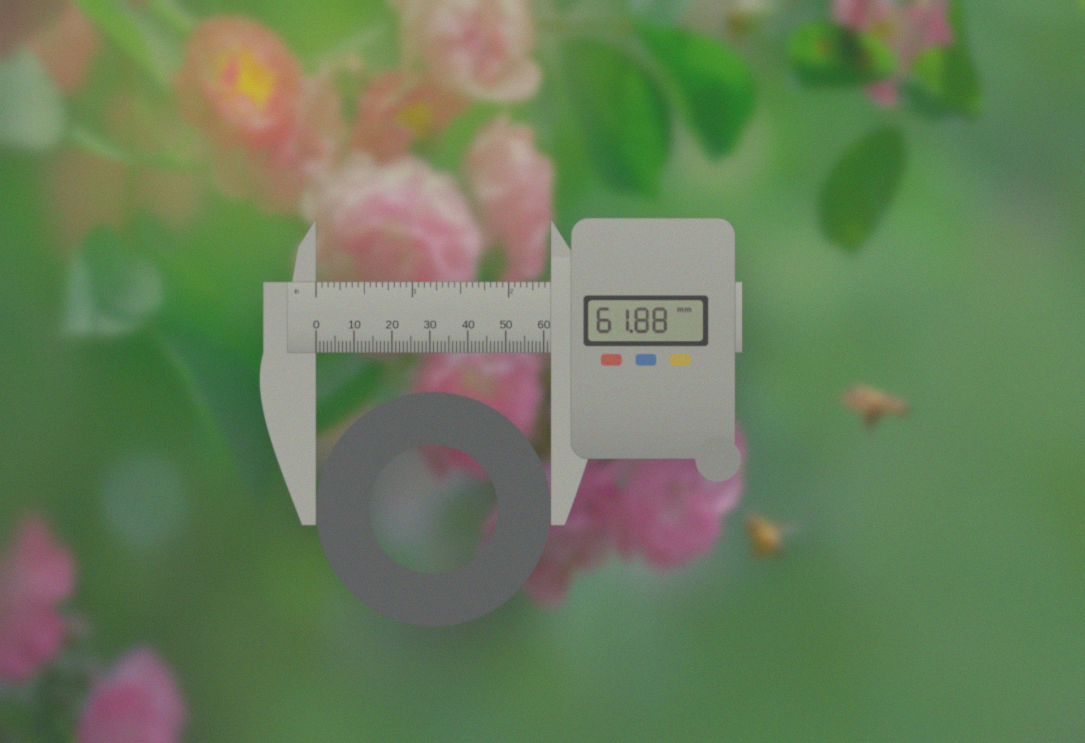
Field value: 61.88 mm
